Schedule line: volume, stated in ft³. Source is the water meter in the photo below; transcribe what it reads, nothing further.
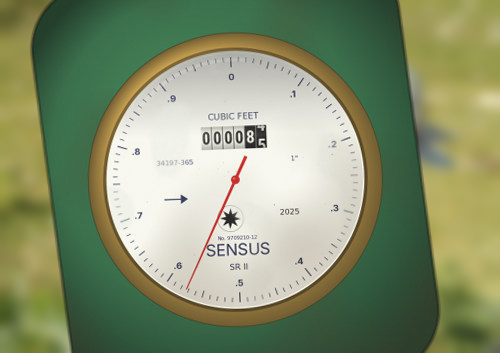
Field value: 84.57 ft³
